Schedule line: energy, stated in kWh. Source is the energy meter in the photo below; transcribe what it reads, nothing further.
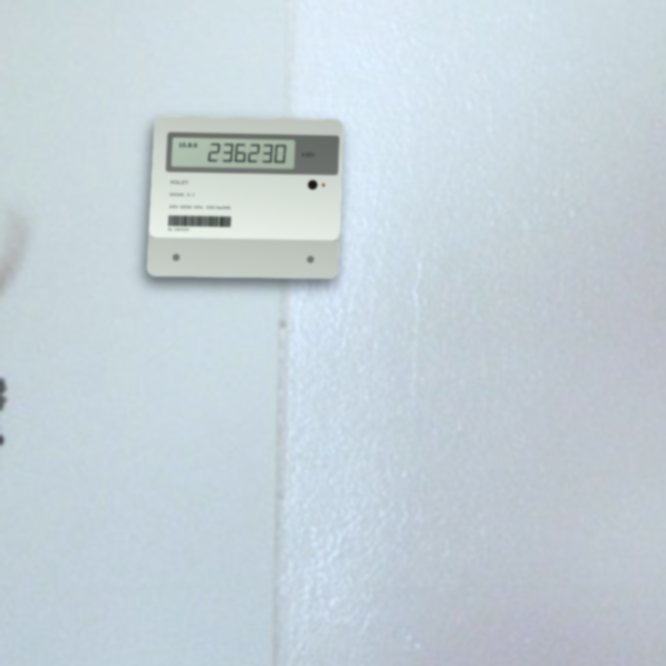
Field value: 236230 kWh
